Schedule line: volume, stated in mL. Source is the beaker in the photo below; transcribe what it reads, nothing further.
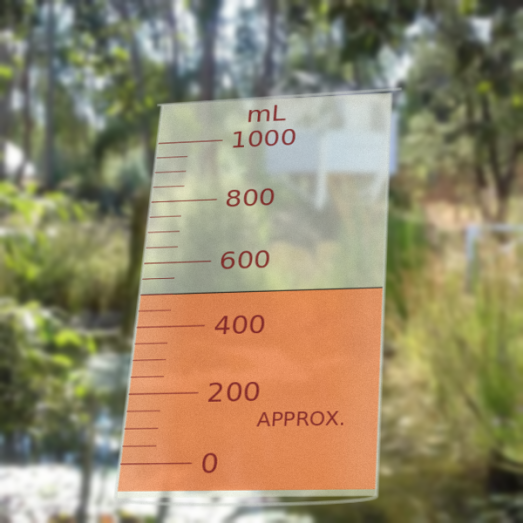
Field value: 500 mL
